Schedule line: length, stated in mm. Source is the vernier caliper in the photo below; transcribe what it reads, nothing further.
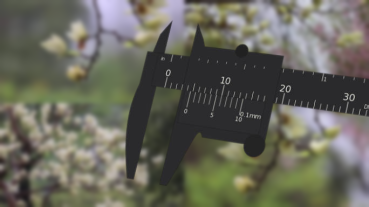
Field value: 4.6 mm
